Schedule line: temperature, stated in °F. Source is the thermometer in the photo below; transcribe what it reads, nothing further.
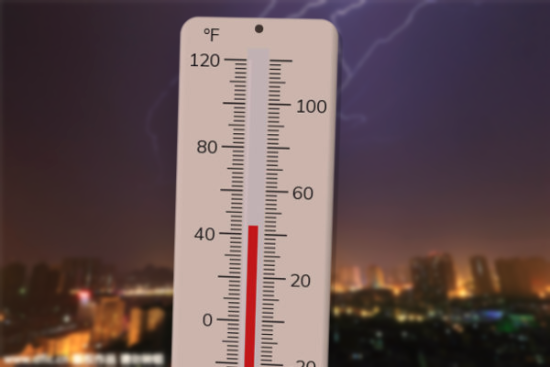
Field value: 44 °F
